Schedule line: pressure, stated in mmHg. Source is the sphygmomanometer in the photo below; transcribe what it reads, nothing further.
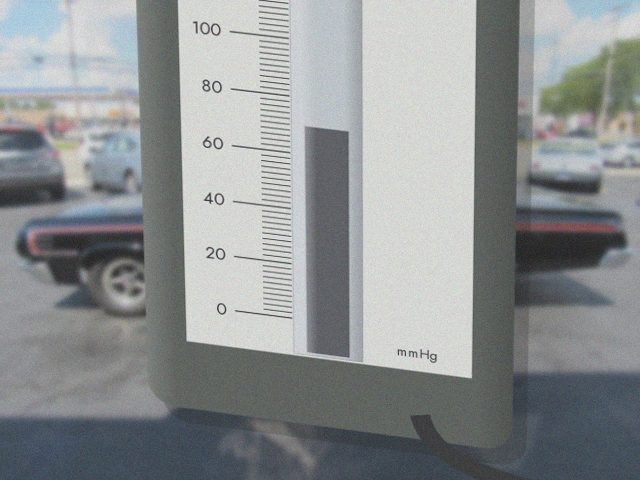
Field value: 70 mmHg
